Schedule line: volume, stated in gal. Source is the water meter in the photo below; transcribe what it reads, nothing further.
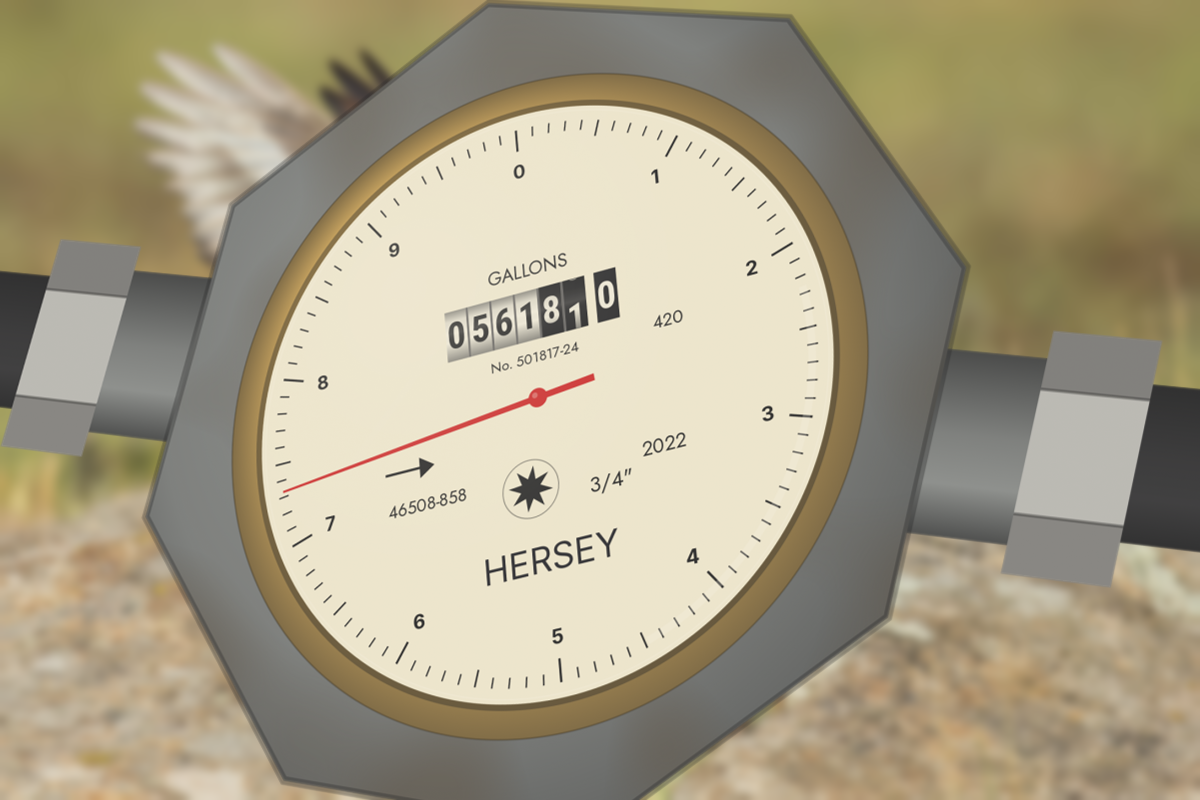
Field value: 561807.3 gal
